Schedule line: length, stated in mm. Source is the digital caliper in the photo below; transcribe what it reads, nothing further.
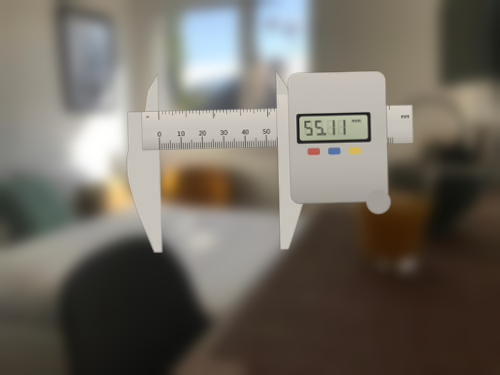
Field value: 55.11 mm
